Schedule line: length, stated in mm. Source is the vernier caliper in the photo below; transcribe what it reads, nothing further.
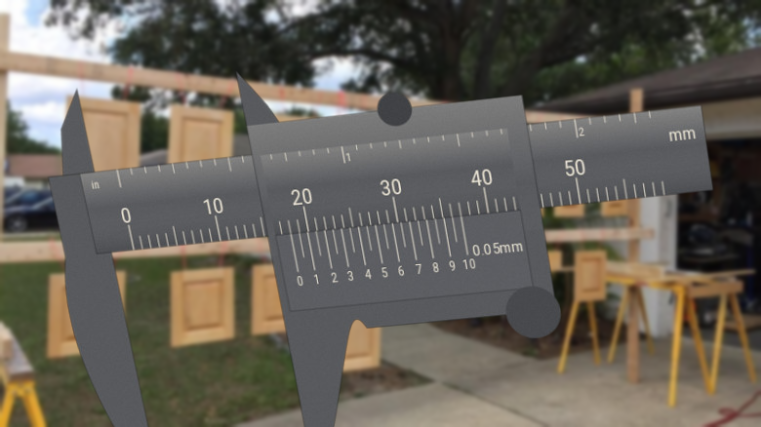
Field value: 18.0 mm
